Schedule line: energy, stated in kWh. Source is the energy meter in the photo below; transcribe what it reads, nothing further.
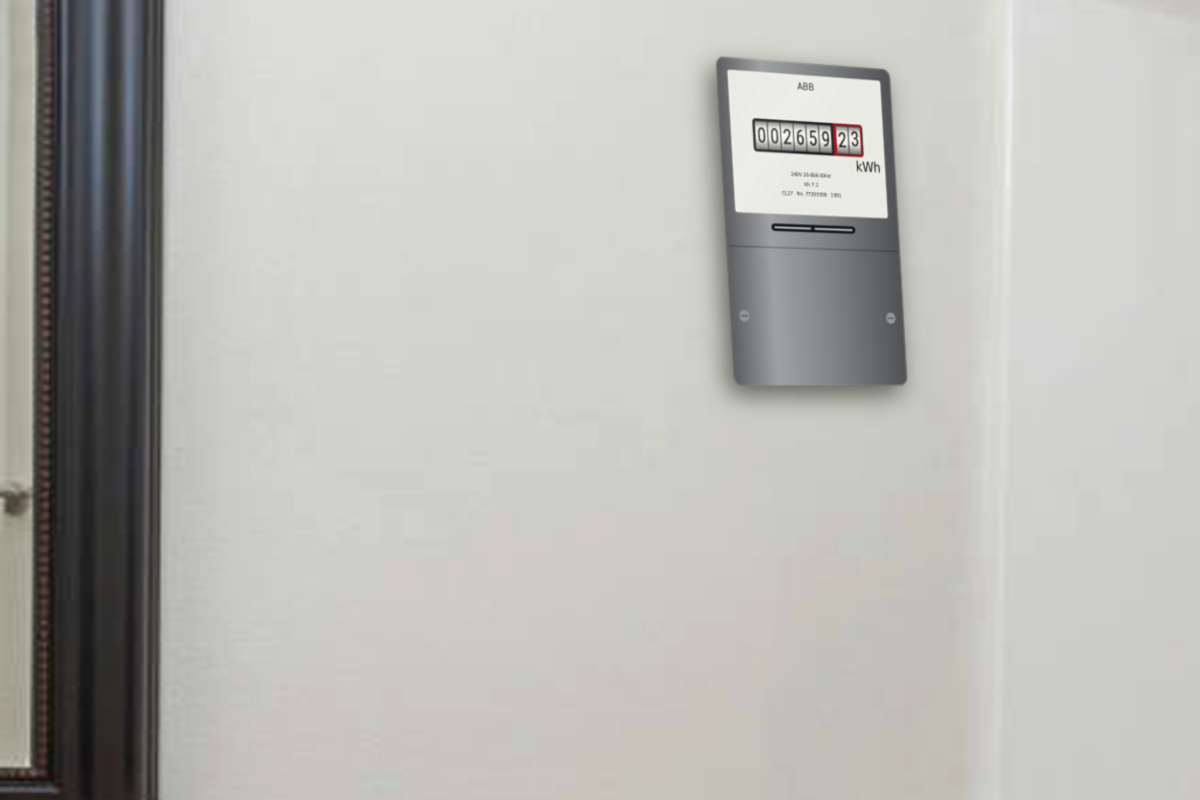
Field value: 2659.23 kWh
